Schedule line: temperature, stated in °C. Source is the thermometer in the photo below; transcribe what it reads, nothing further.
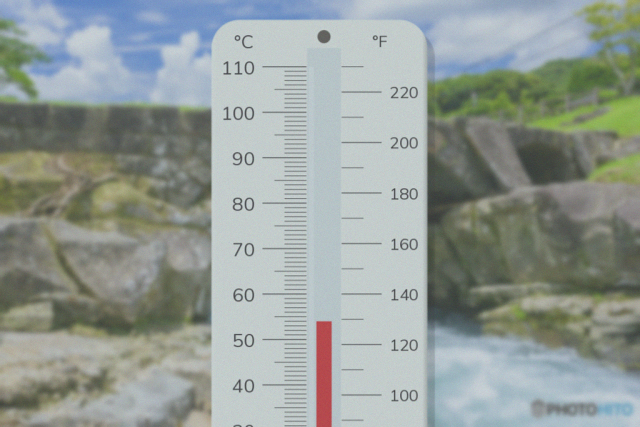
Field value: 54 °C
